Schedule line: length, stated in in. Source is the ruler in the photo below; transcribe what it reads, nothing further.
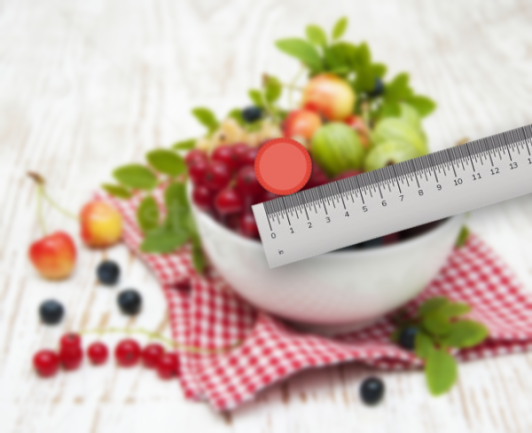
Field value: 3 in
